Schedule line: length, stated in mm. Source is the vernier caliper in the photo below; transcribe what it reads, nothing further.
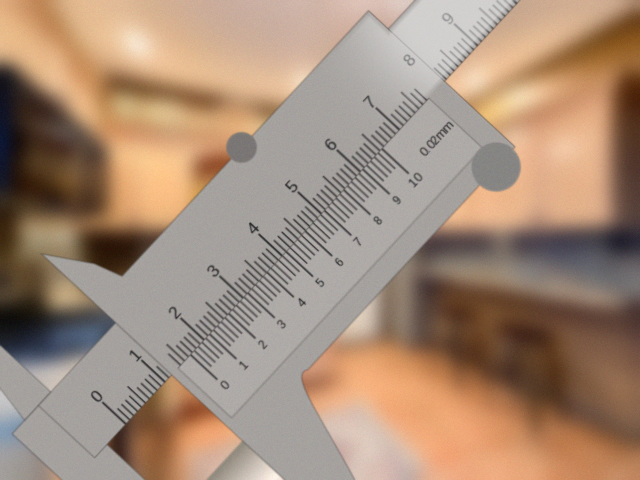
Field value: 16.5 mm
